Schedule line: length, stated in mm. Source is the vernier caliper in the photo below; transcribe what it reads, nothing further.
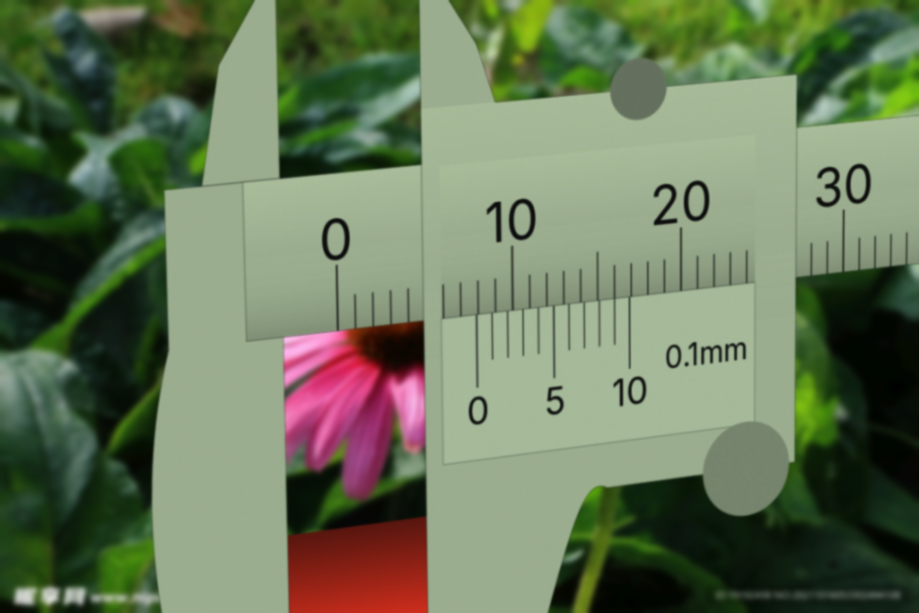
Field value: 7.9 mm
